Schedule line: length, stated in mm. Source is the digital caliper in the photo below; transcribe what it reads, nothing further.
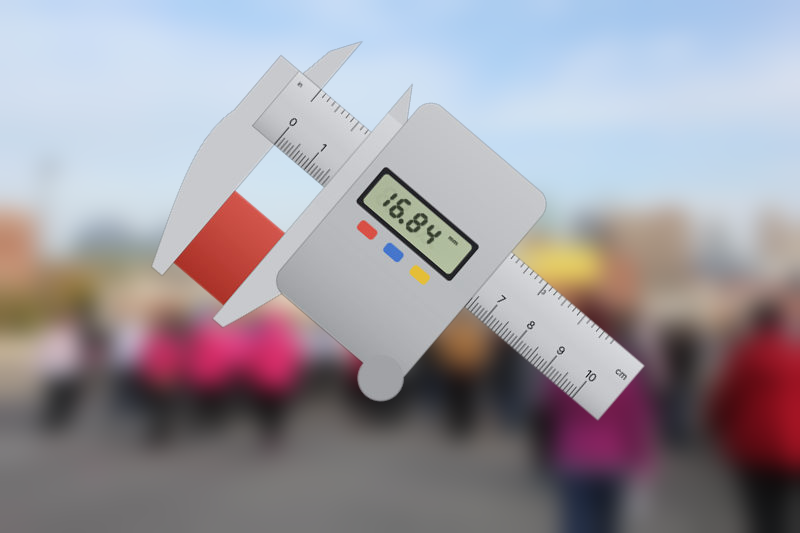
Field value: 16.84 mm
